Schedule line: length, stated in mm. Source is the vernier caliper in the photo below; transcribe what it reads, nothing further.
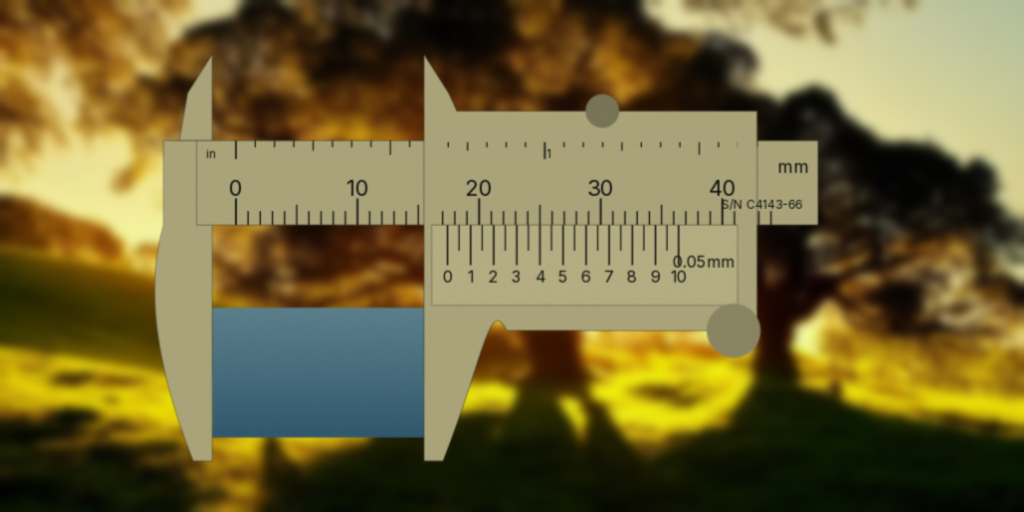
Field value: 17.4 mm
